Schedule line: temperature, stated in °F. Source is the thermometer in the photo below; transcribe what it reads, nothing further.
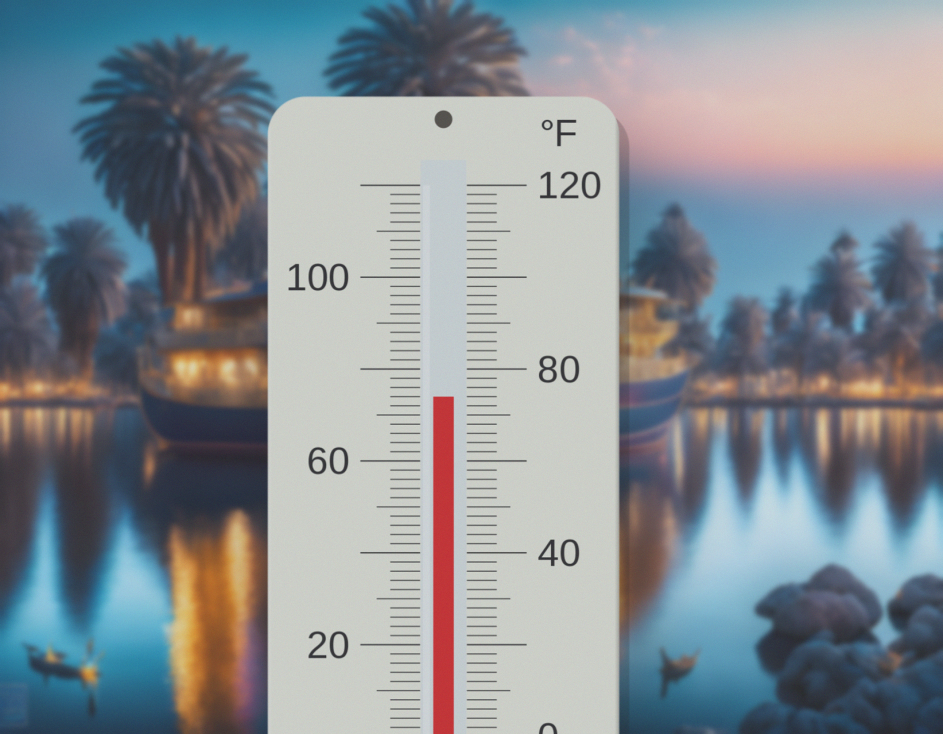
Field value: 74 °F
